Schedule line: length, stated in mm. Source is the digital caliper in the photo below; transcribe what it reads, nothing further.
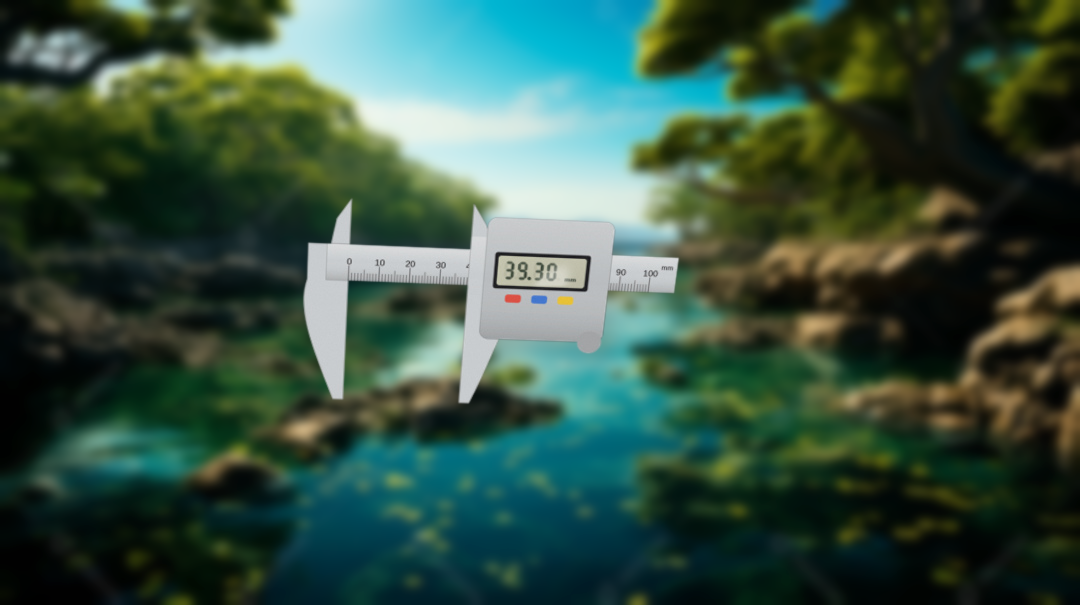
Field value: 39.30 mm
